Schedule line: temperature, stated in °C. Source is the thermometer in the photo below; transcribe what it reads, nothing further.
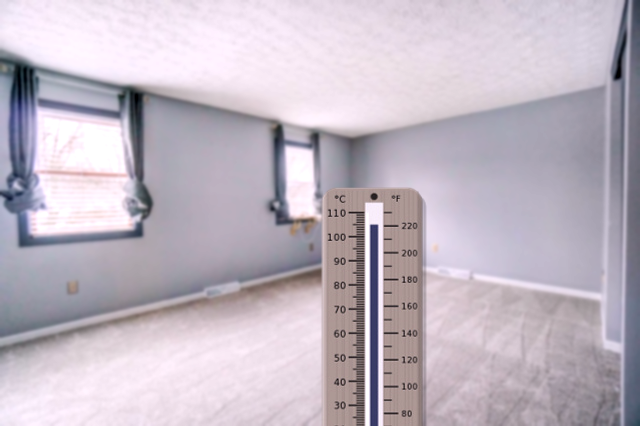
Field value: 105 °C
